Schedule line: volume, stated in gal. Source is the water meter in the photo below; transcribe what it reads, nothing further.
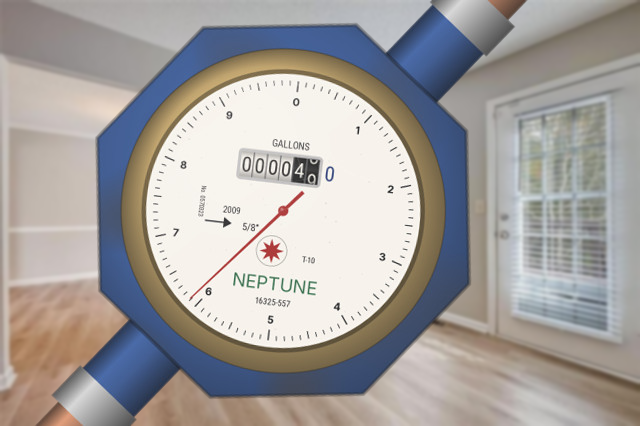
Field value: 486.1 gal
